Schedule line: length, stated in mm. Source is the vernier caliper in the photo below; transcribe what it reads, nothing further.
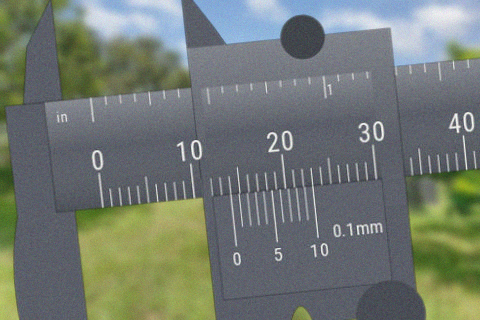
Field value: 14.0 mm
